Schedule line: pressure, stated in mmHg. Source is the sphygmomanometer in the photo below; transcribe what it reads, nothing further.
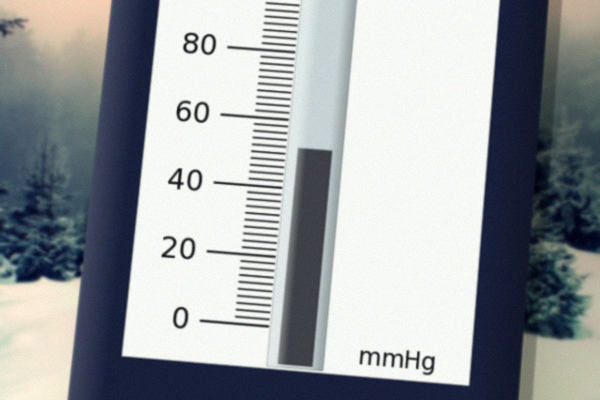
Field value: 52 mmHg
